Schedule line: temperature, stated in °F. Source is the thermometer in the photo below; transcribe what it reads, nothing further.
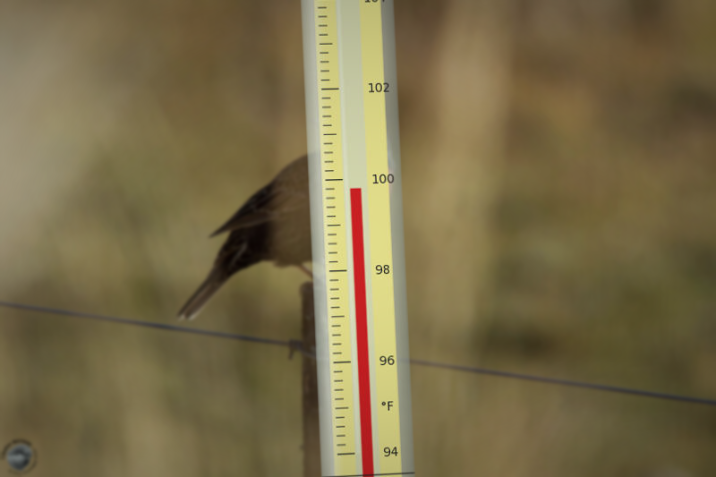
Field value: 99.8 °F
